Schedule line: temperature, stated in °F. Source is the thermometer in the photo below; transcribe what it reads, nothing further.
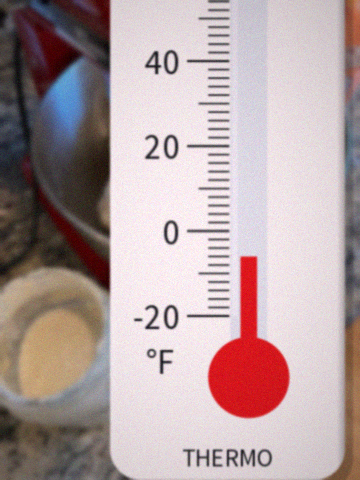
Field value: -6 °F
